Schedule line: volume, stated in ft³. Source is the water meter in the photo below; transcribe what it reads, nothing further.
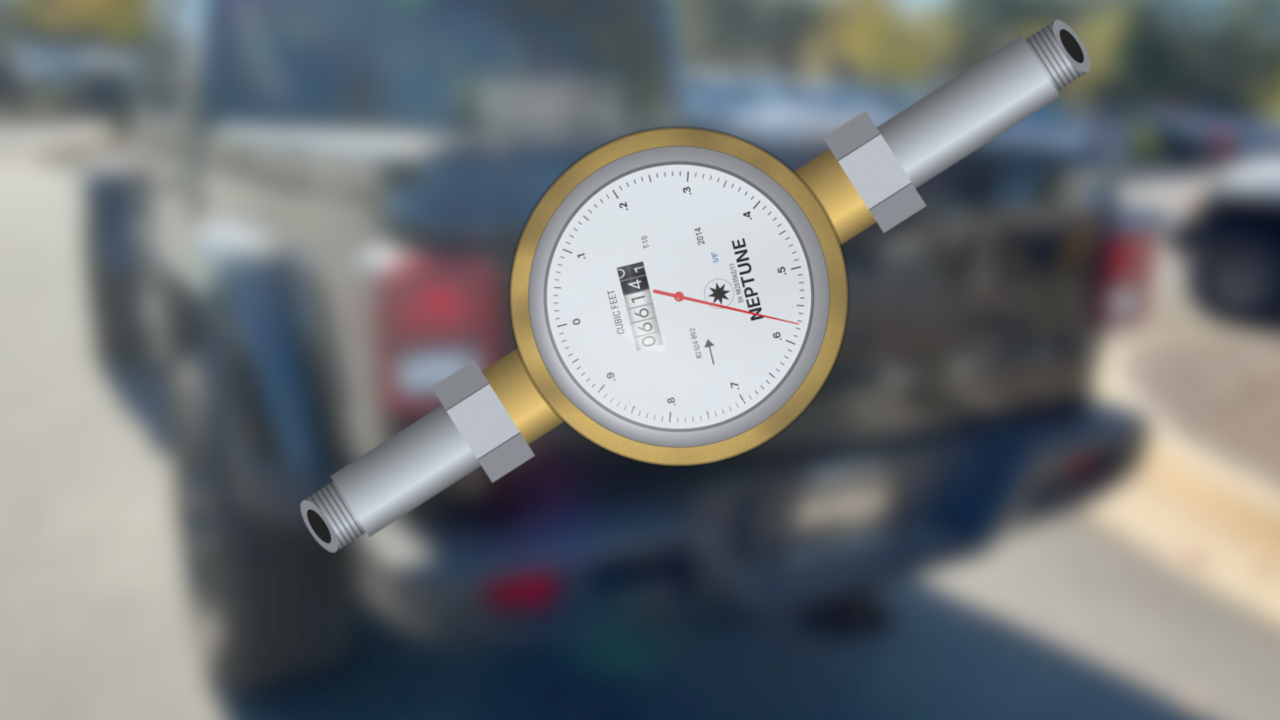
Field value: 66140.57 ft³
